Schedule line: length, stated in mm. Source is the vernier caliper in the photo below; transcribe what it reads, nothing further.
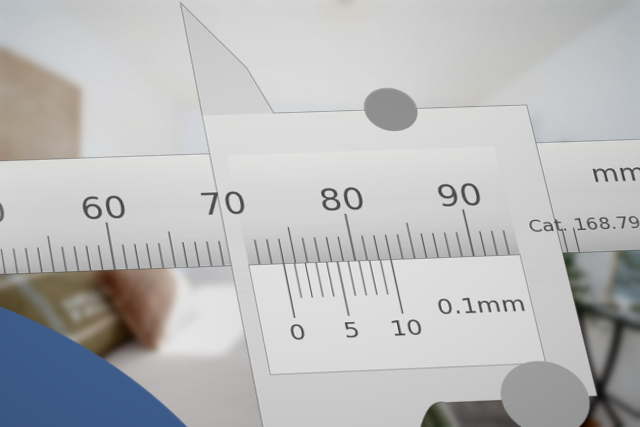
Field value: 74.0 mm
